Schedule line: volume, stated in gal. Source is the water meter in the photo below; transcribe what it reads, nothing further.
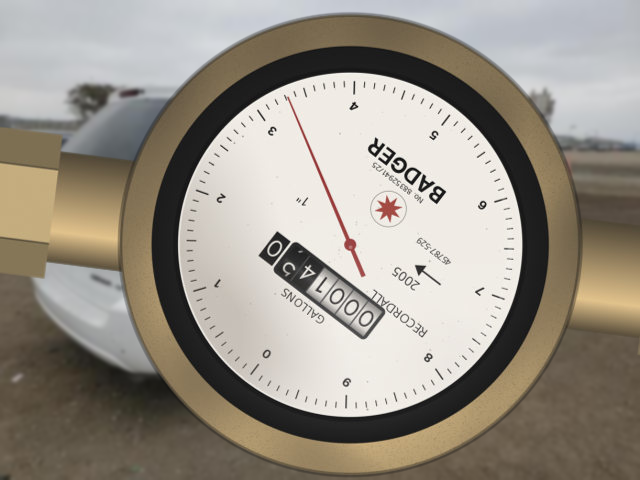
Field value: 1453.3 gal
